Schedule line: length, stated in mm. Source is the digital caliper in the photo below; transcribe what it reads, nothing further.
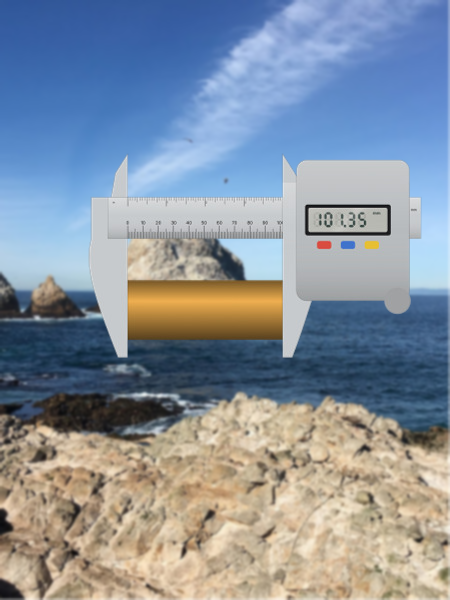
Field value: 101.35 mm
